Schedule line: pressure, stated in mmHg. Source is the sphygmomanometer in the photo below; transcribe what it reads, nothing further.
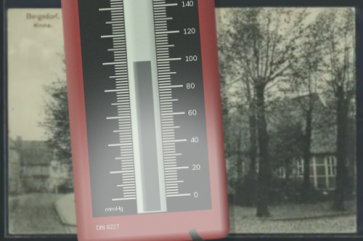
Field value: 100 mmHg
